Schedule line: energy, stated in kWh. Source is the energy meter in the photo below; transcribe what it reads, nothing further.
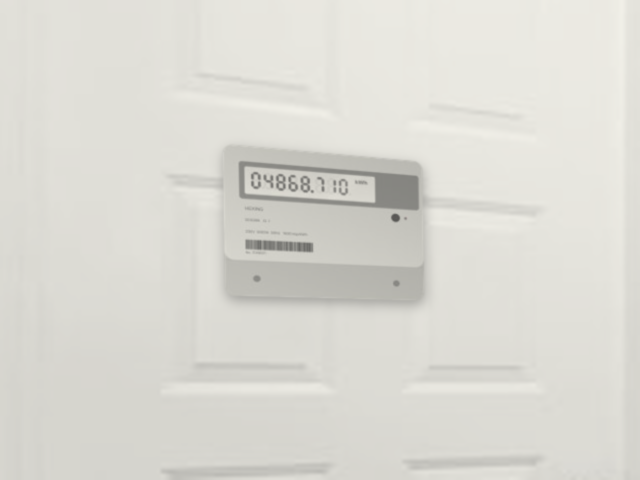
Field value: 4868.710 kWh
